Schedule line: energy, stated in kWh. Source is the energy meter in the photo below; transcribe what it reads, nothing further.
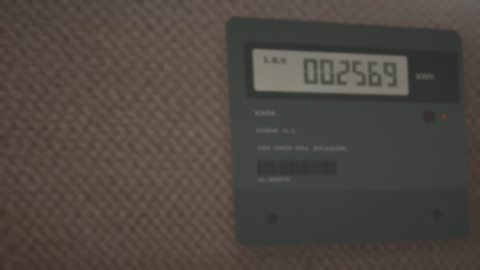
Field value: 2569 kWh
